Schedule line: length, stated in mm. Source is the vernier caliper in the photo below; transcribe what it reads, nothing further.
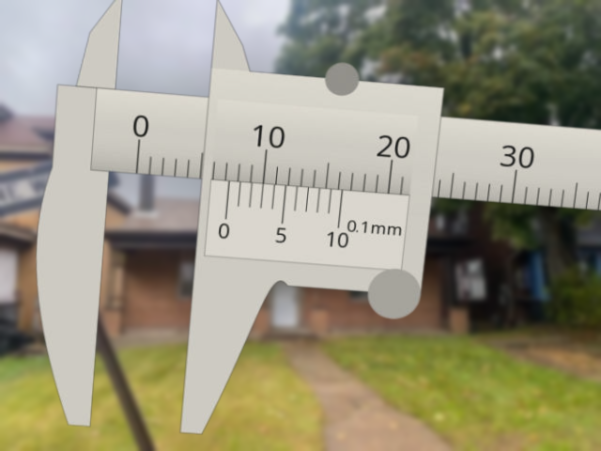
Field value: 7.3 mm
